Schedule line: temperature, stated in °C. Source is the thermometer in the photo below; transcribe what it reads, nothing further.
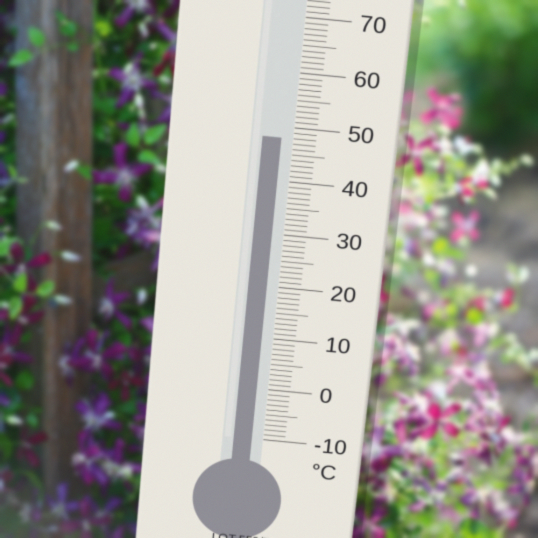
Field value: 48 °C
